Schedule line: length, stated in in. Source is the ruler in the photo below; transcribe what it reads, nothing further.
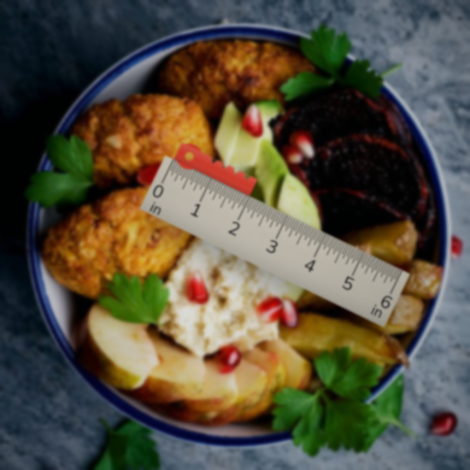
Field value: 2 in
